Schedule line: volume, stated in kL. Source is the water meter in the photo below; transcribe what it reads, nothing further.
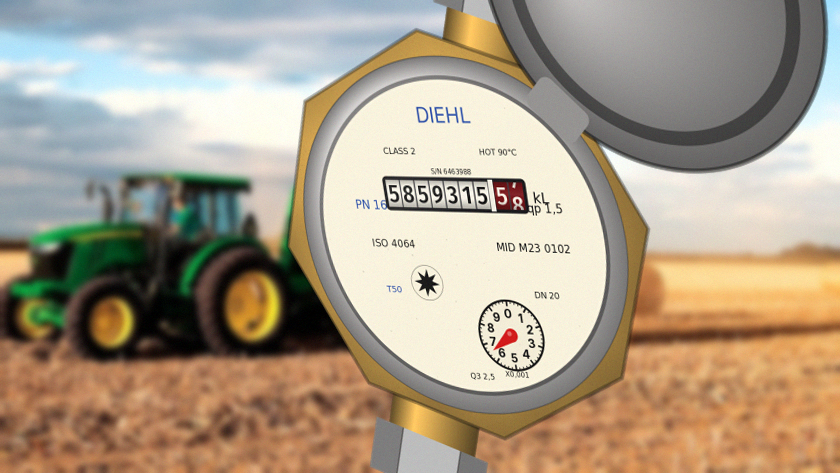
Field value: 5859315.576 kL
